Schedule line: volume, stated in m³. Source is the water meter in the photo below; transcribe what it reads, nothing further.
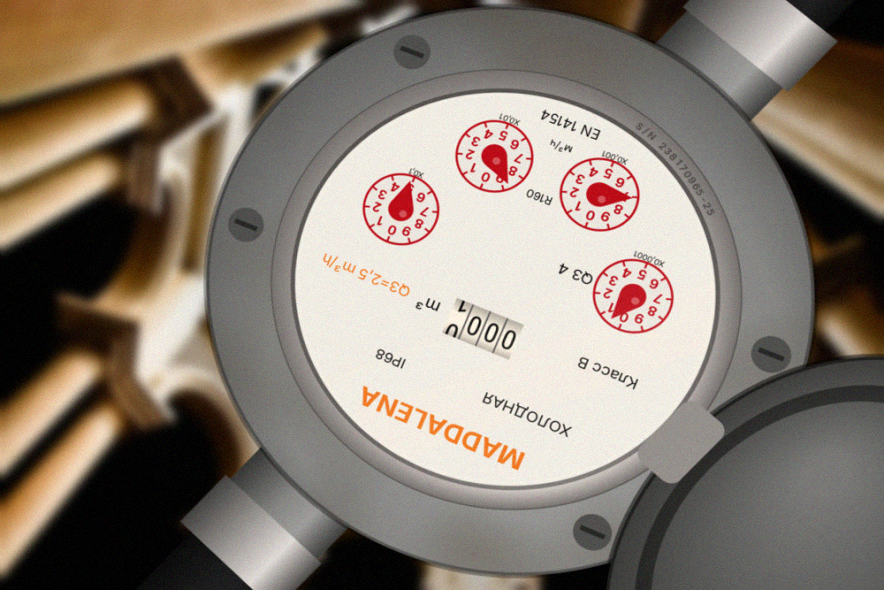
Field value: 0.4870 m³
